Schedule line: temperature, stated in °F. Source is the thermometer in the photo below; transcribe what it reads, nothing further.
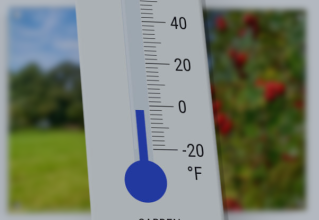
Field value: -2 °F
